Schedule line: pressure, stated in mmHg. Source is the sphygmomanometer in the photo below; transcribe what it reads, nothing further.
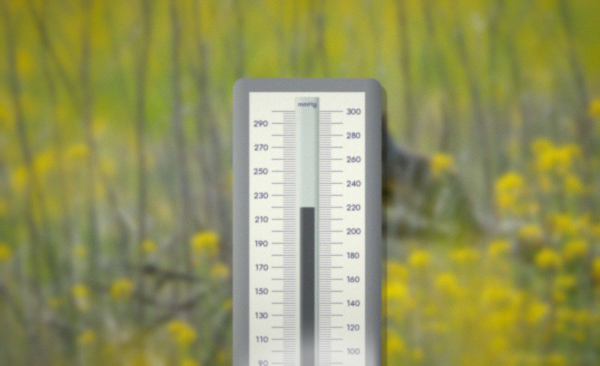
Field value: 220 mmHg
